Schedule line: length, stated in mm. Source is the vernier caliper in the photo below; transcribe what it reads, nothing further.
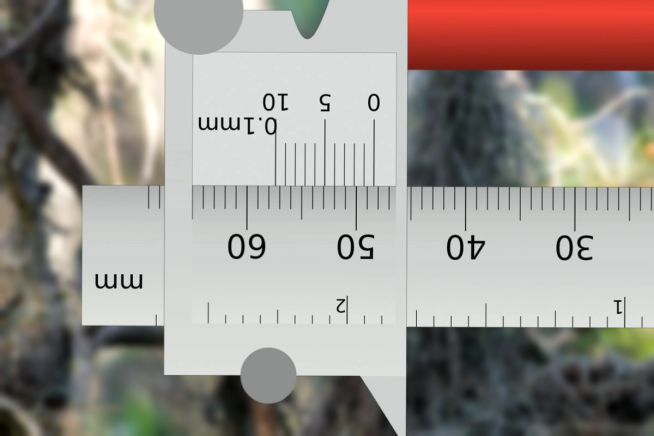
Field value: 48.4 mm
